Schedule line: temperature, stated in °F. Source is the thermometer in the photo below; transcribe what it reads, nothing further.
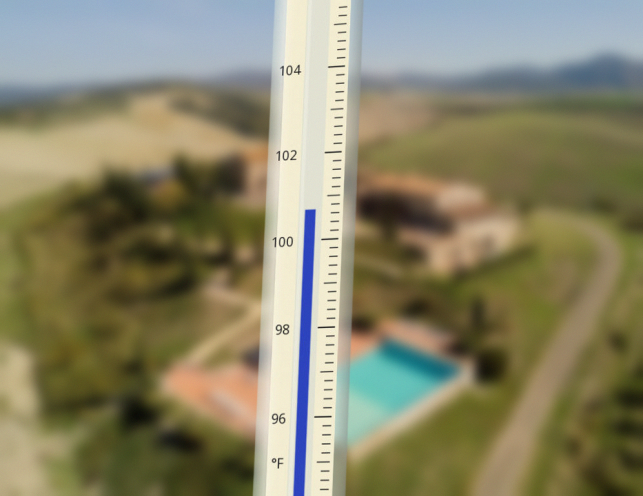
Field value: 100.7 °F
